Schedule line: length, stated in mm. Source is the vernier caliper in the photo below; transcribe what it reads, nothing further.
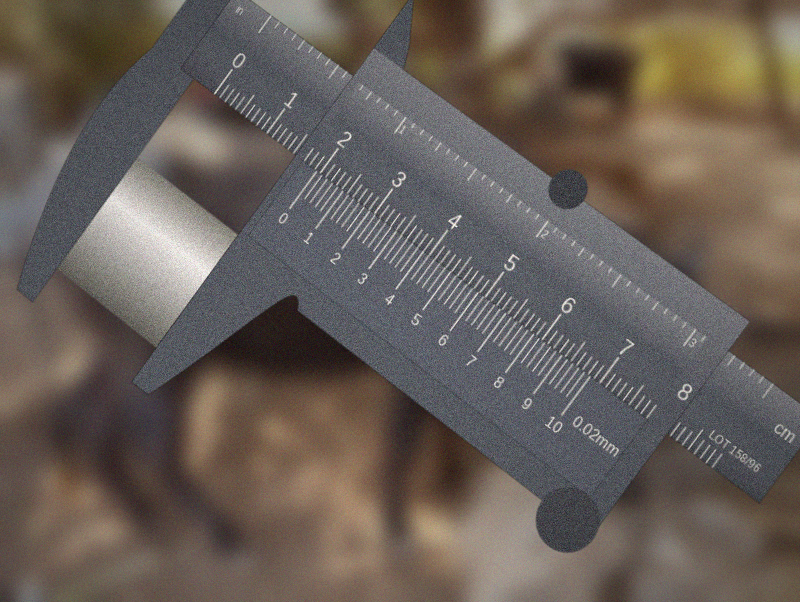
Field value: 19.4 mm
